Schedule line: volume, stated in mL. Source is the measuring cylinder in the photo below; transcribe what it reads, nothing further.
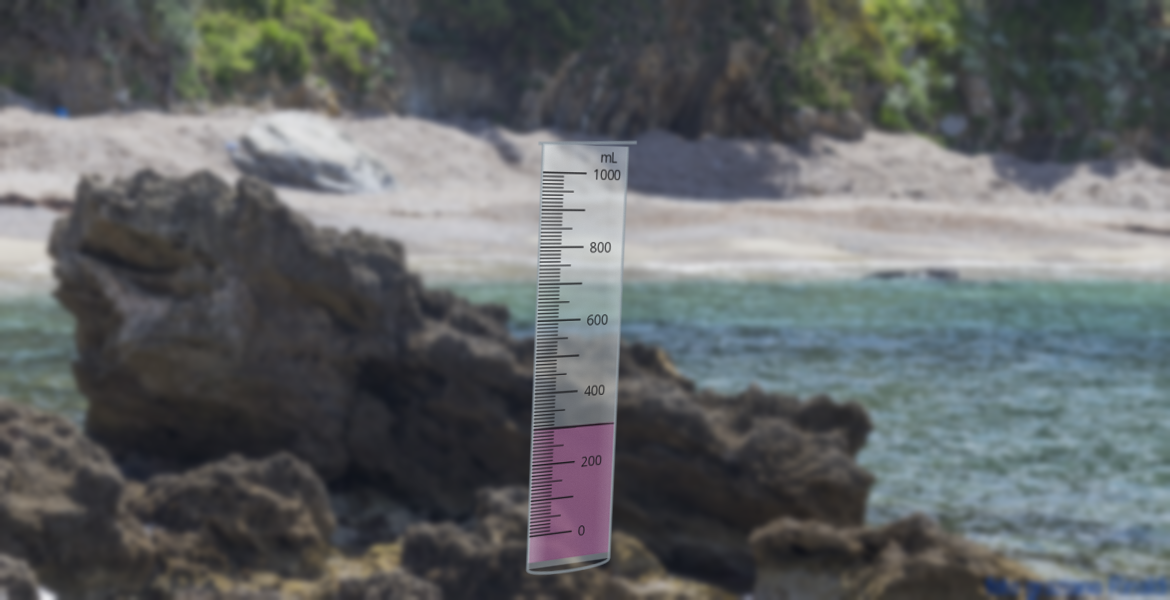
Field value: 300 mL
